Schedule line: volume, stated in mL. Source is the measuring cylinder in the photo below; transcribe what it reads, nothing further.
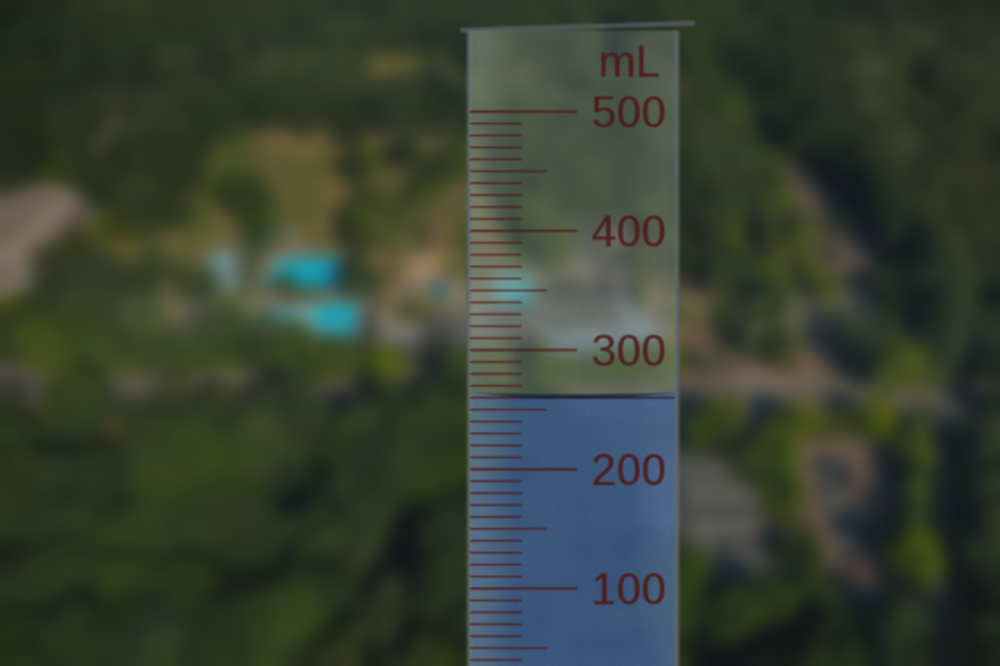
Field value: 260 mL
